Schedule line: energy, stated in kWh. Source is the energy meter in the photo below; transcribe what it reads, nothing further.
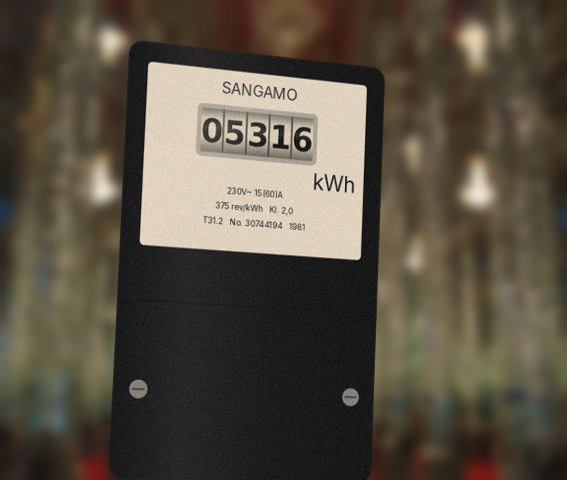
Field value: 5316 kWh
